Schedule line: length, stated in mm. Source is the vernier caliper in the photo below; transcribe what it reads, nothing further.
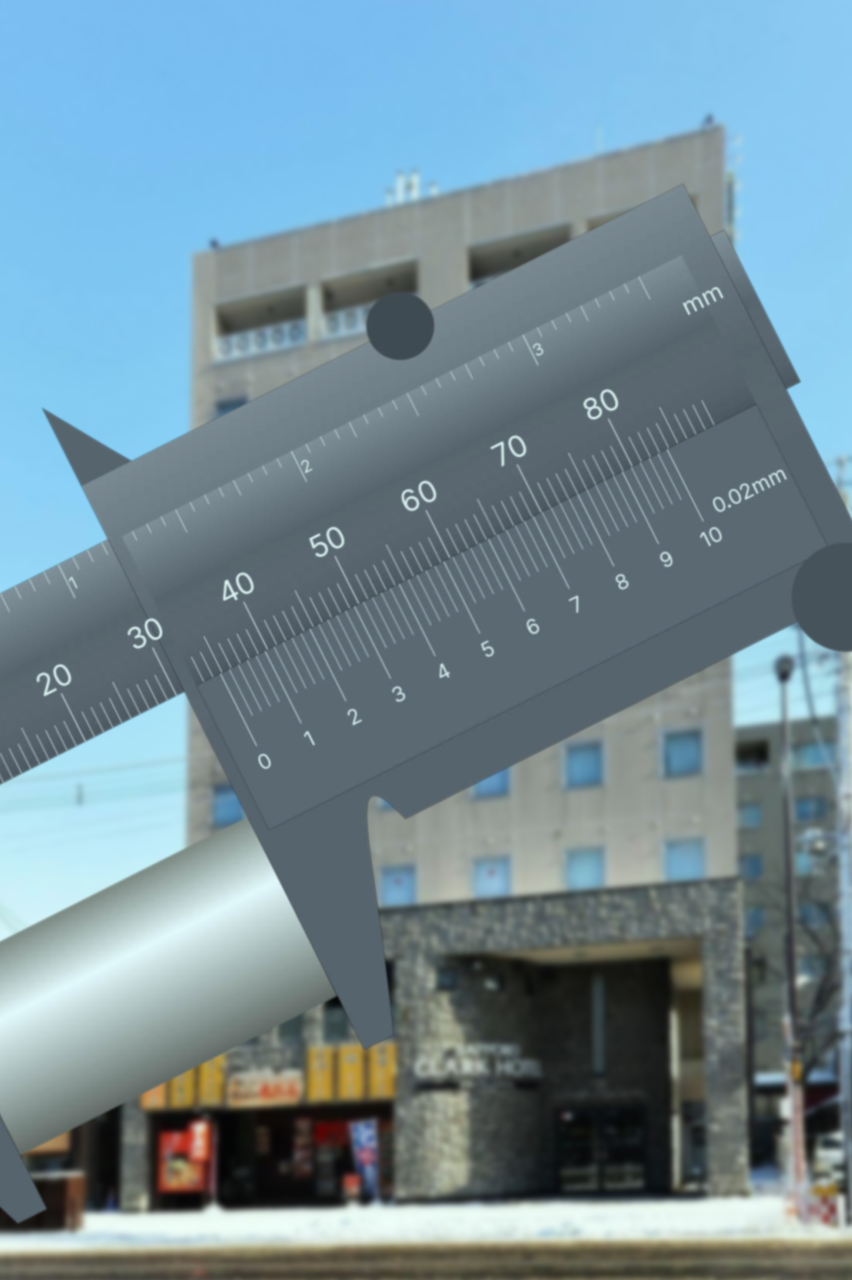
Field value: 34.8 mm
